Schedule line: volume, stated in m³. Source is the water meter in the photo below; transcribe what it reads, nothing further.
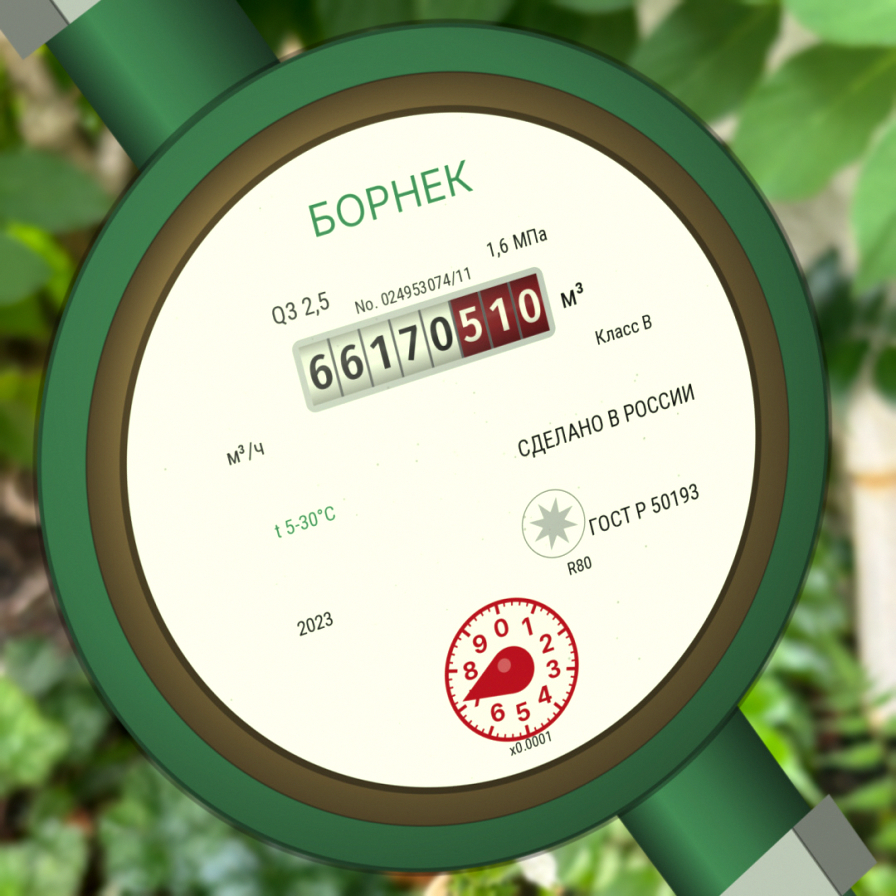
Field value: 66170.5107 m³
